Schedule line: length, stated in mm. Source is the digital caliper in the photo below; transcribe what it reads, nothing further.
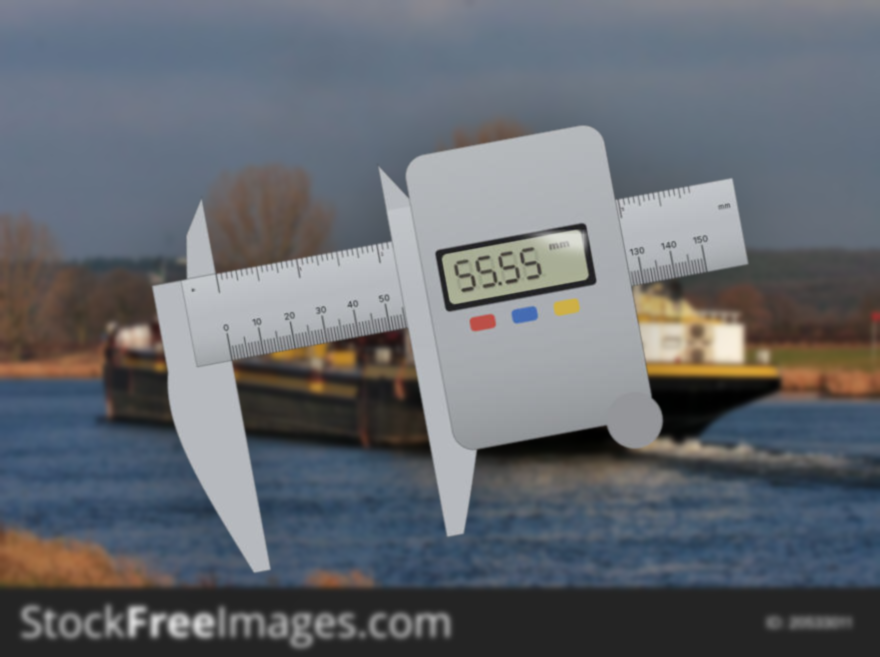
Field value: 55.55 mm
